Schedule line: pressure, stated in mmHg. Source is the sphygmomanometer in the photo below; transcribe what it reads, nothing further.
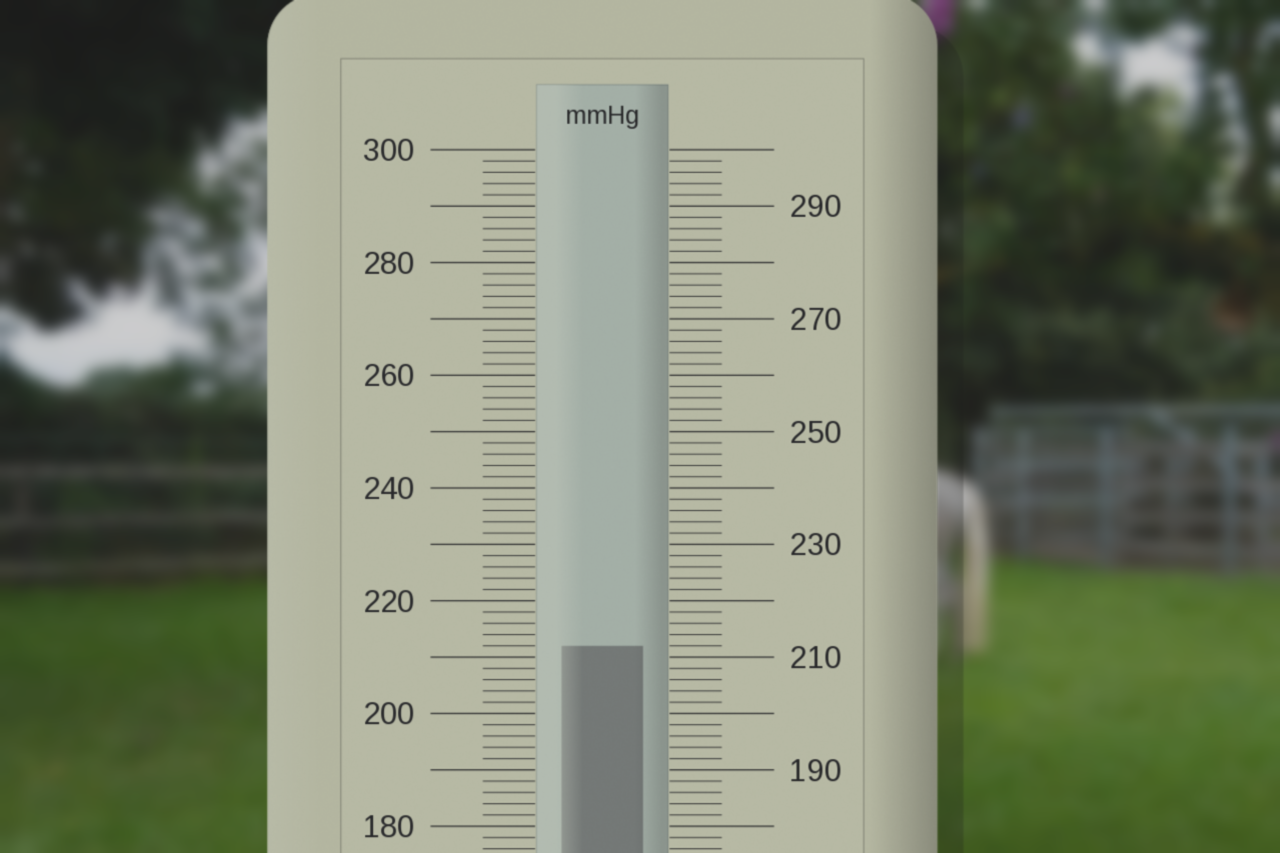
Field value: 212 mmHg
